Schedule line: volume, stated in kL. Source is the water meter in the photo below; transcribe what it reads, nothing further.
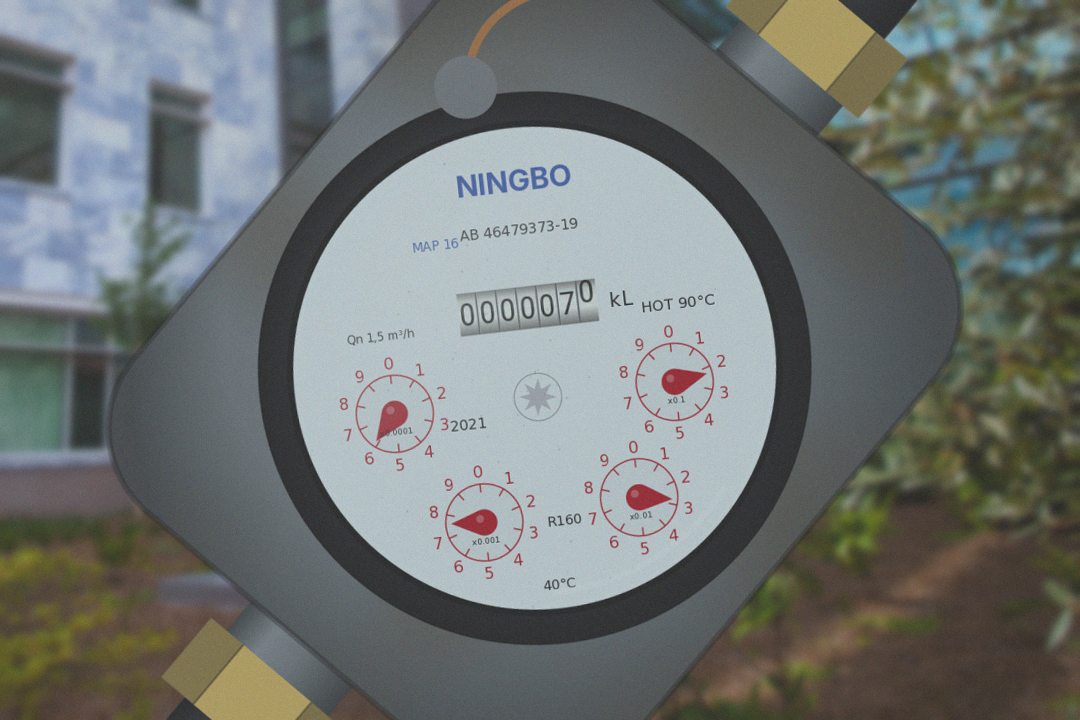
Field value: 70.2276 kL
